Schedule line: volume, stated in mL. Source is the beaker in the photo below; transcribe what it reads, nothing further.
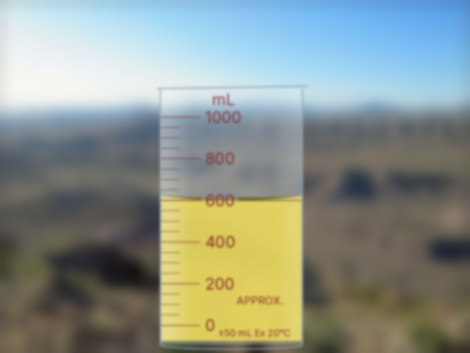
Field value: 600 mL
